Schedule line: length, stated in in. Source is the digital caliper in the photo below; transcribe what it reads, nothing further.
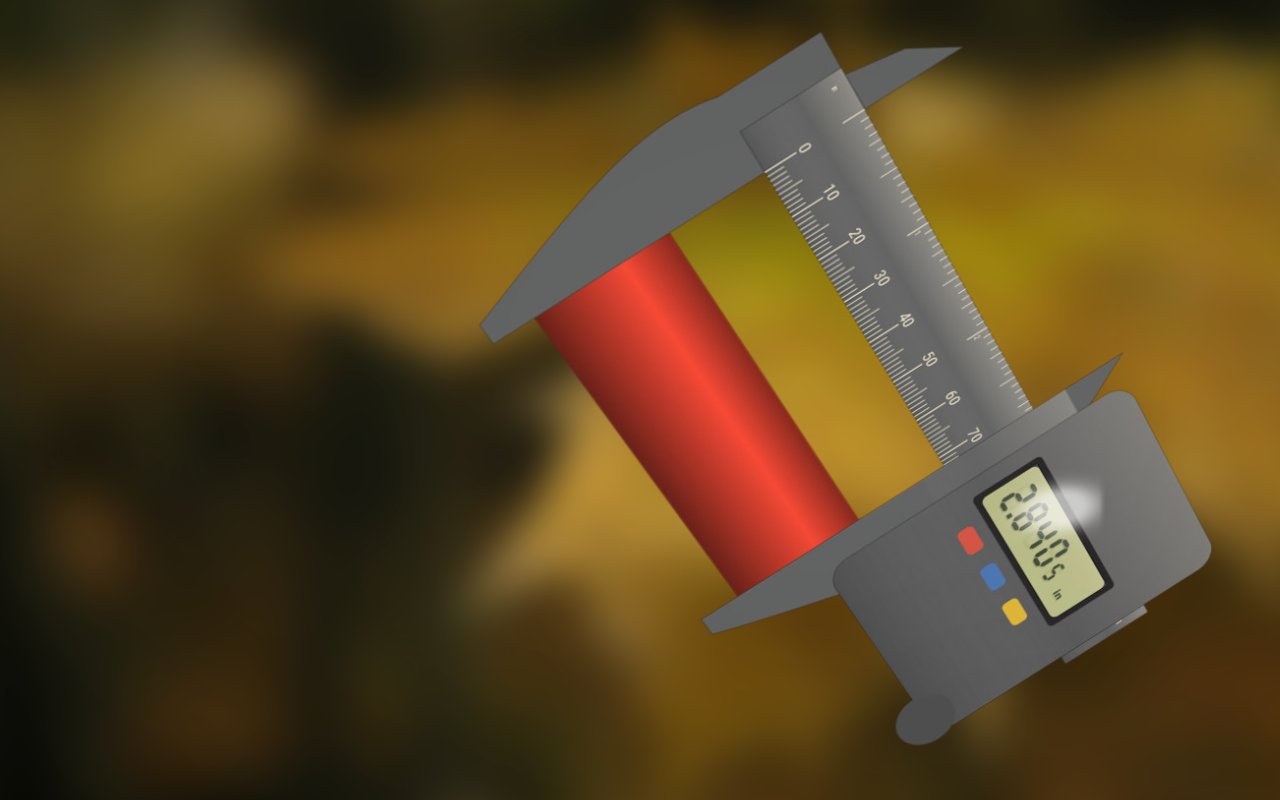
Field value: 2.8405 in
